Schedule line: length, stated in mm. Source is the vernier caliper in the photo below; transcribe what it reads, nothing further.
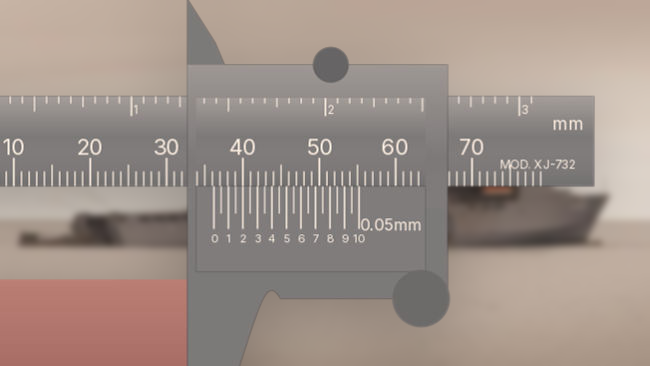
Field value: 36.2 mm
